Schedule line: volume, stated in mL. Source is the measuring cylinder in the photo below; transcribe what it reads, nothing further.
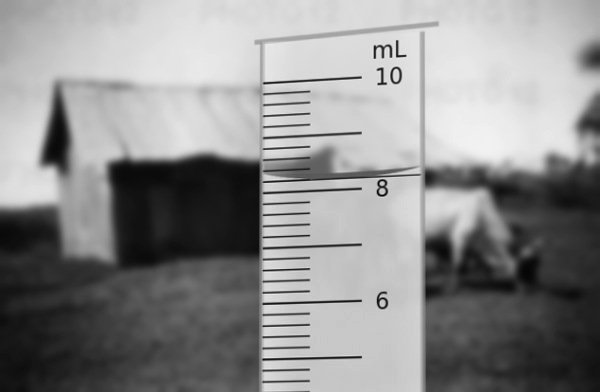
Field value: 8.2 mL
